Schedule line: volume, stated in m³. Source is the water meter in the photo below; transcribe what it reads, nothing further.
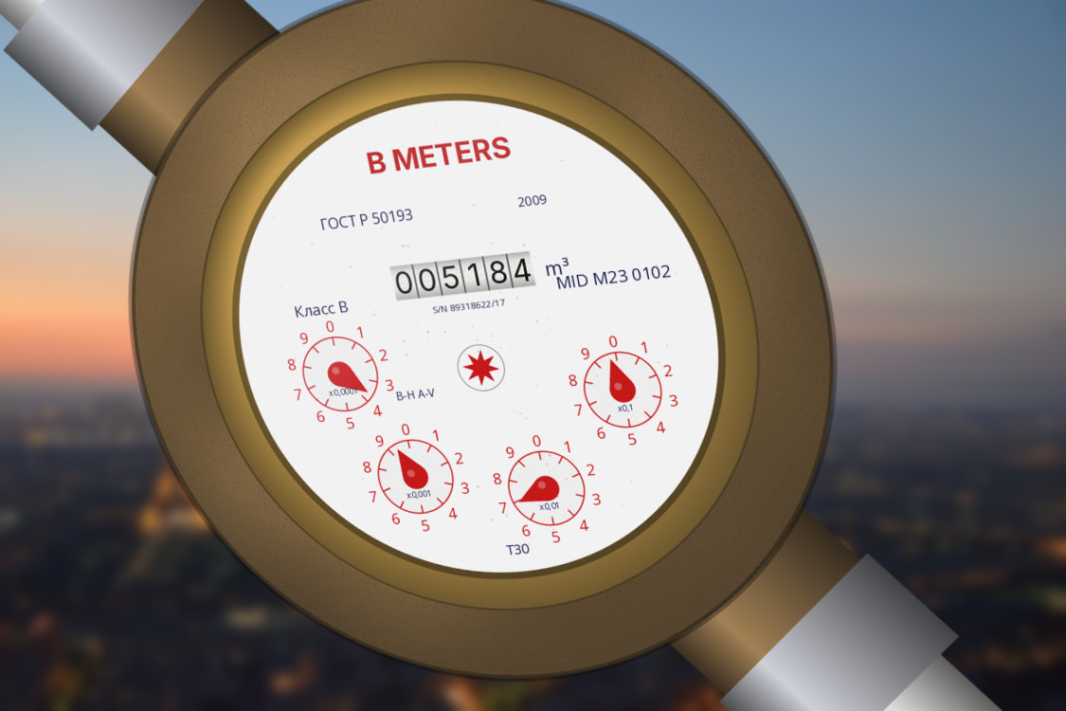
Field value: 5183.9693 m³
